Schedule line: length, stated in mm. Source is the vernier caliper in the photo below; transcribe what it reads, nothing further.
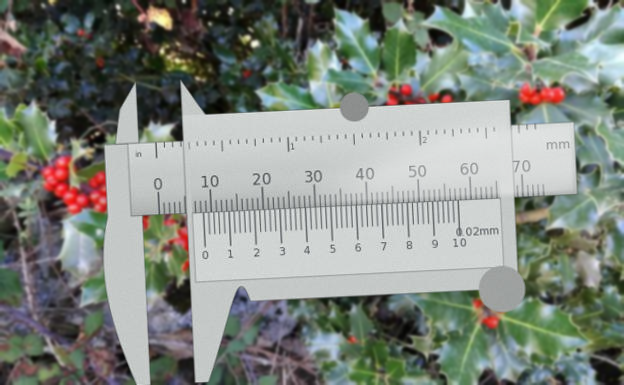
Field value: 8.5 mm
